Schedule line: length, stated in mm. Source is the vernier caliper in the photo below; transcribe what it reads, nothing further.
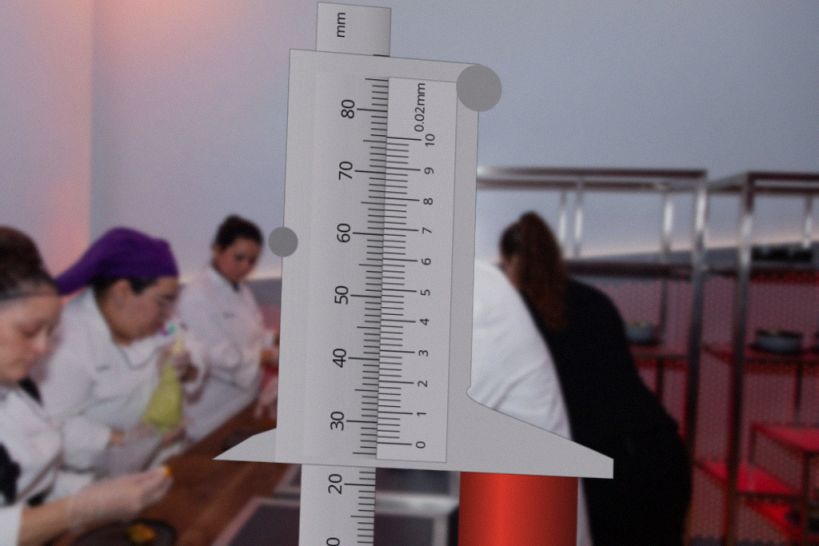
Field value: 26.8 mm
